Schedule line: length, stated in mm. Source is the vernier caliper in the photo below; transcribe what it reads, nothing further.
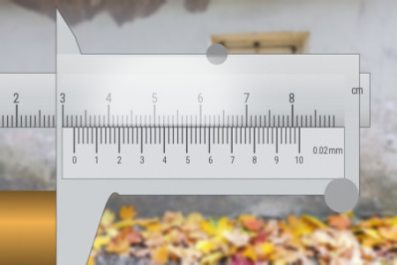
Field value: 32.5 mm
